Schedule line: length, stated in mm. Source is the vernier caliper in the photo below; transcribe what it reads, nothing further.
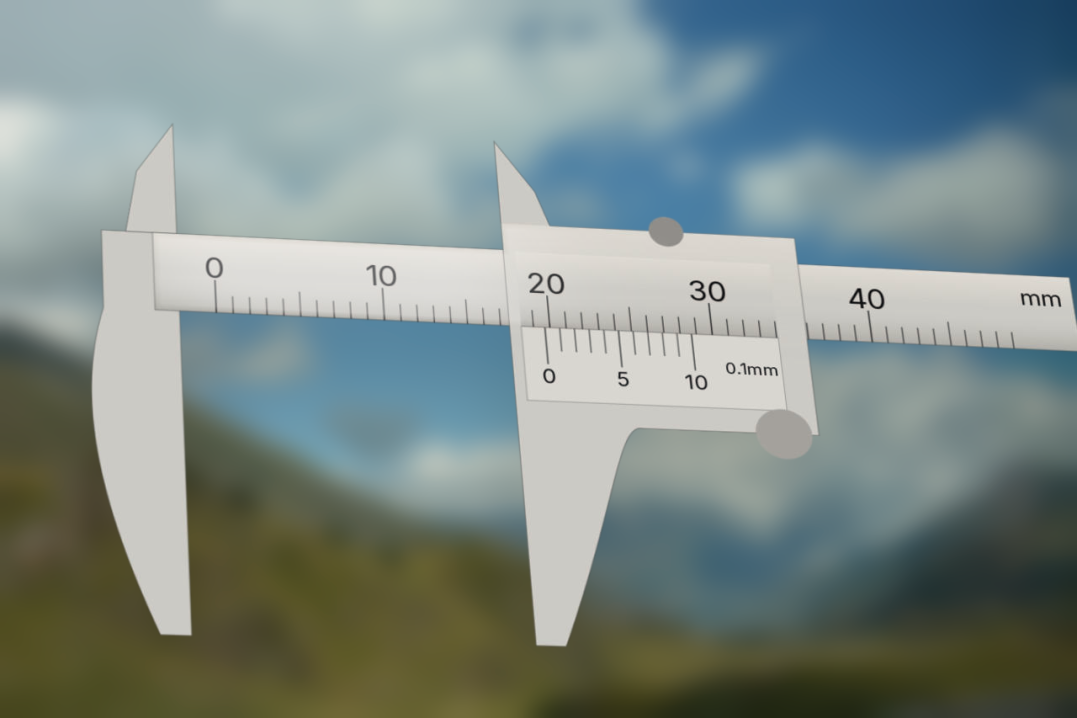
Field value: 19.7 mm
